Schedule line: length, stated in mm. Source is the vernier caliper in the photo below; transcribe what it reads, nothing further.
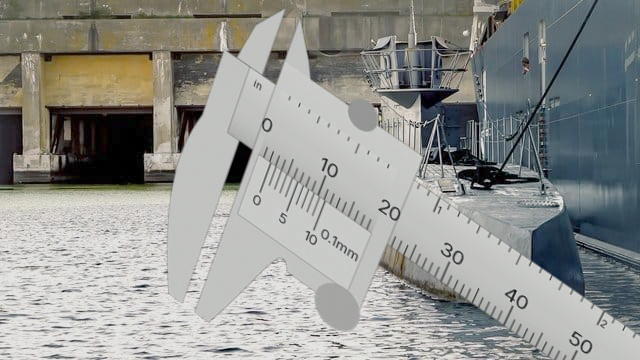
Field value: 2.2 mm
